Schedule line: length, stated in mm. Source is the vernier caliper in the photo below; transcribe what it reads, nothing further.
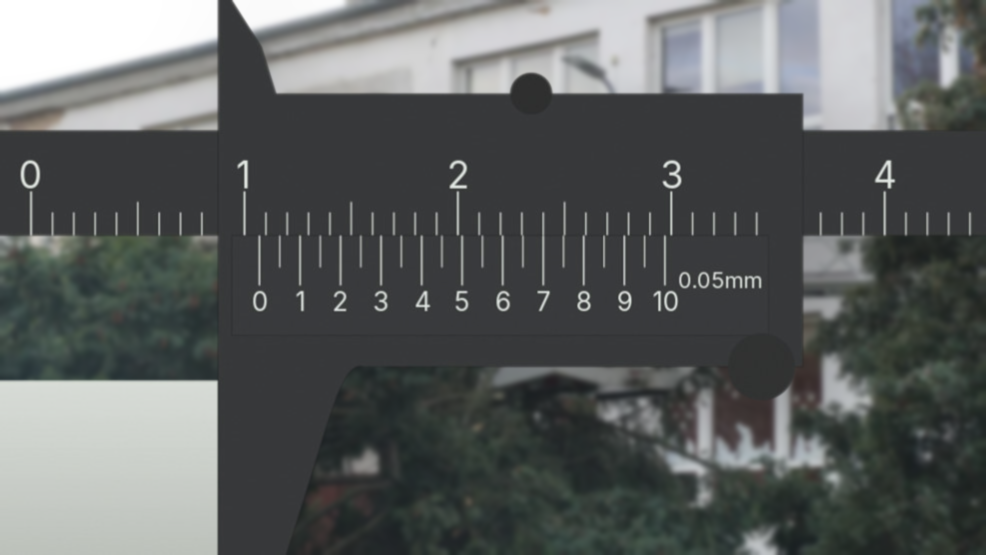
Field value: 10.7 mm
